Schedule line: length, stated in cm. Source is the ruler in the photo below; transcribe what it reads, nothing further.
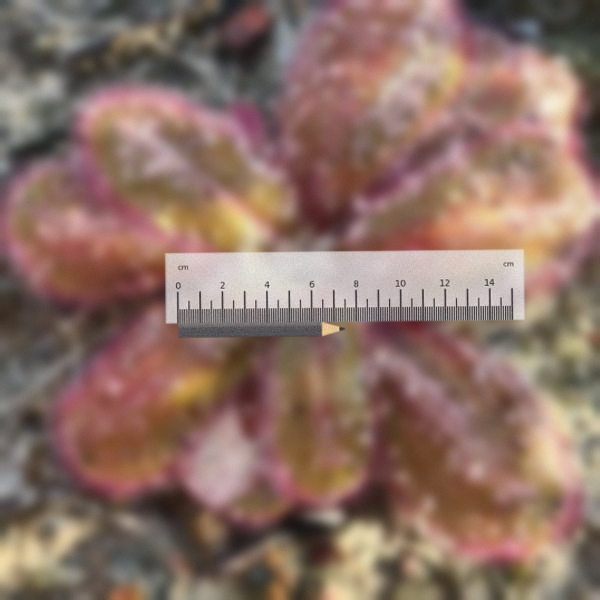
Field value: 7.5 cm
